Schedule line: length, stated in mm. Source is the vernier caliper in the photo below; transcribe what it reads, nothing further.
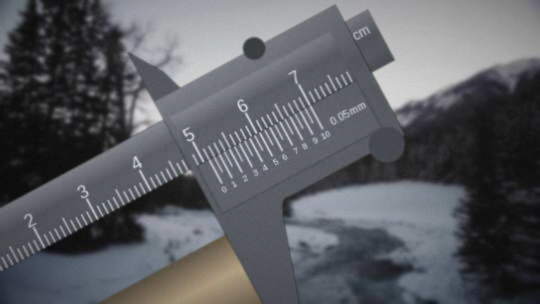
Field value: 51.0 mm
